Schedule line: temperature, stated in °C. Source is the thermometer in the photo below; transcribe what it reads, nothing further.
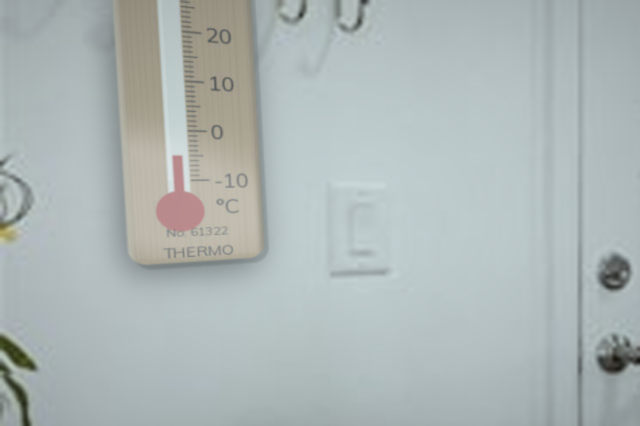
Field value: -5 °C
